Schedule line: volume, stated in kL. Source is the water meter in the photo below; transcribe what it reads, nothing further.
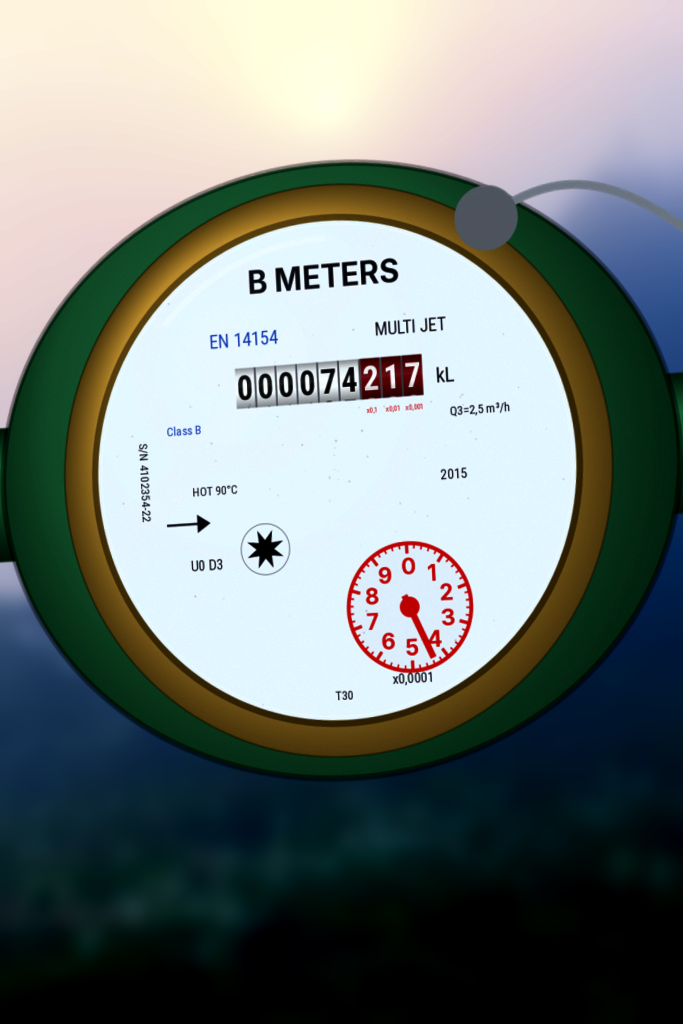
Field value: 74.2174 kL
